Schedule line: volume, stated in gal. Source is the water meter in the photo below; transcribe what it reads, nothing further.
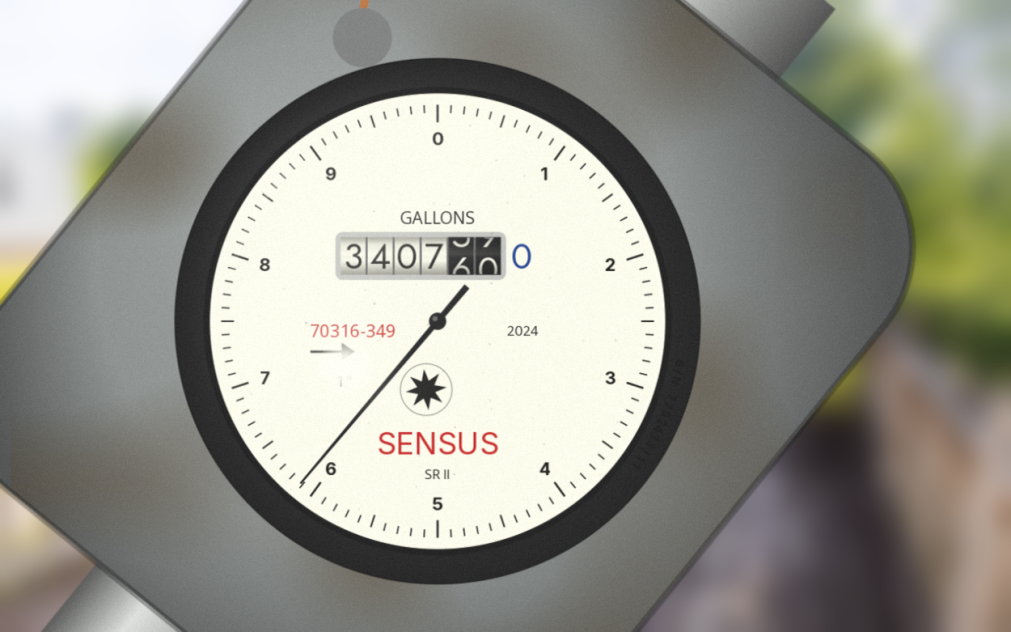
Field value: 3407596.1 gal
